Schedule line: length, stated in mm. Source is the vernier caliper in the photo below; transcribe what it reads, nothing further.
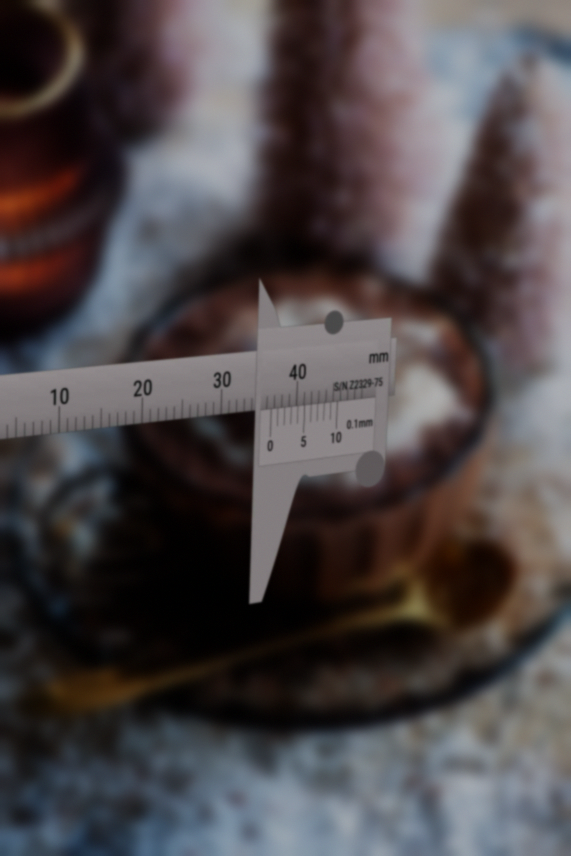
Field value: 36.6 mm
